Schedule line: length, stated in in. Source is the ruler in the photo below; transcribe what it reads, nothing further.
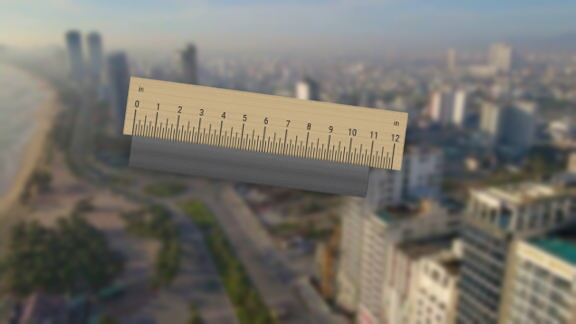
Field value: 11 in
